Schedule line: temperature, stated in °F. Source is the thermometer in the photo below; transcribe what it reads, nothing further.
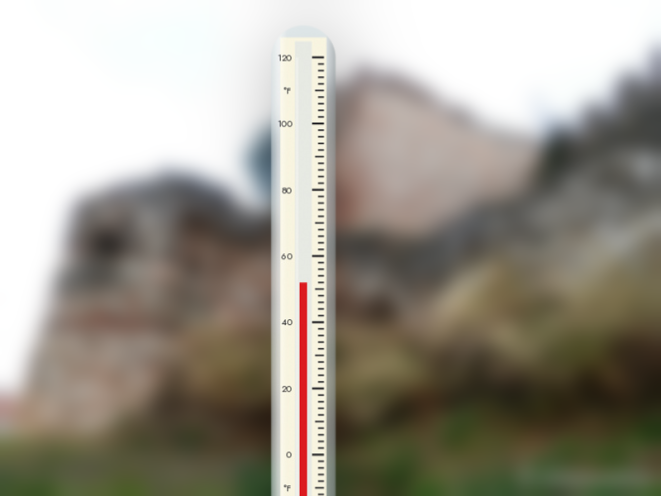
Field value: 52 °F
